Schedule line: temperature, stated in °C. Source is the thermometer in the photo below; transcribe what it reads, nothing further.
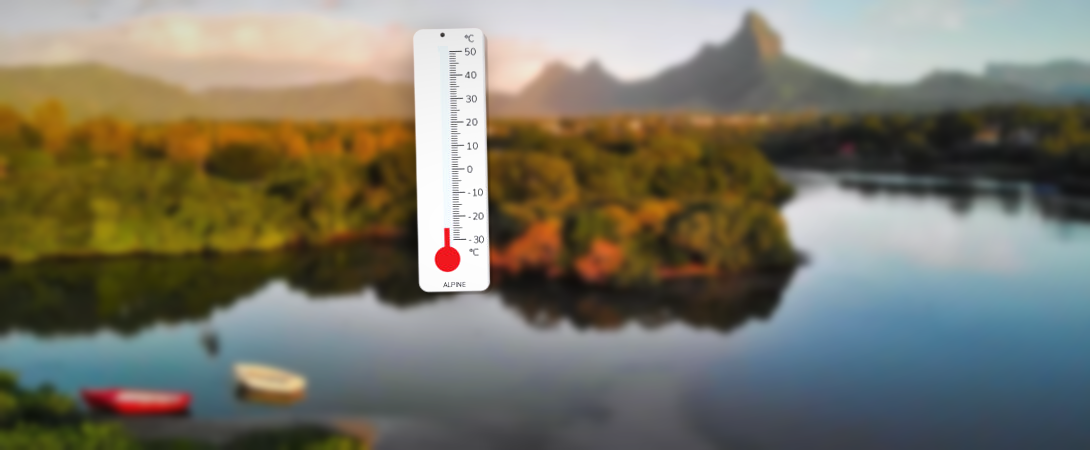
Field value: -25 °C
